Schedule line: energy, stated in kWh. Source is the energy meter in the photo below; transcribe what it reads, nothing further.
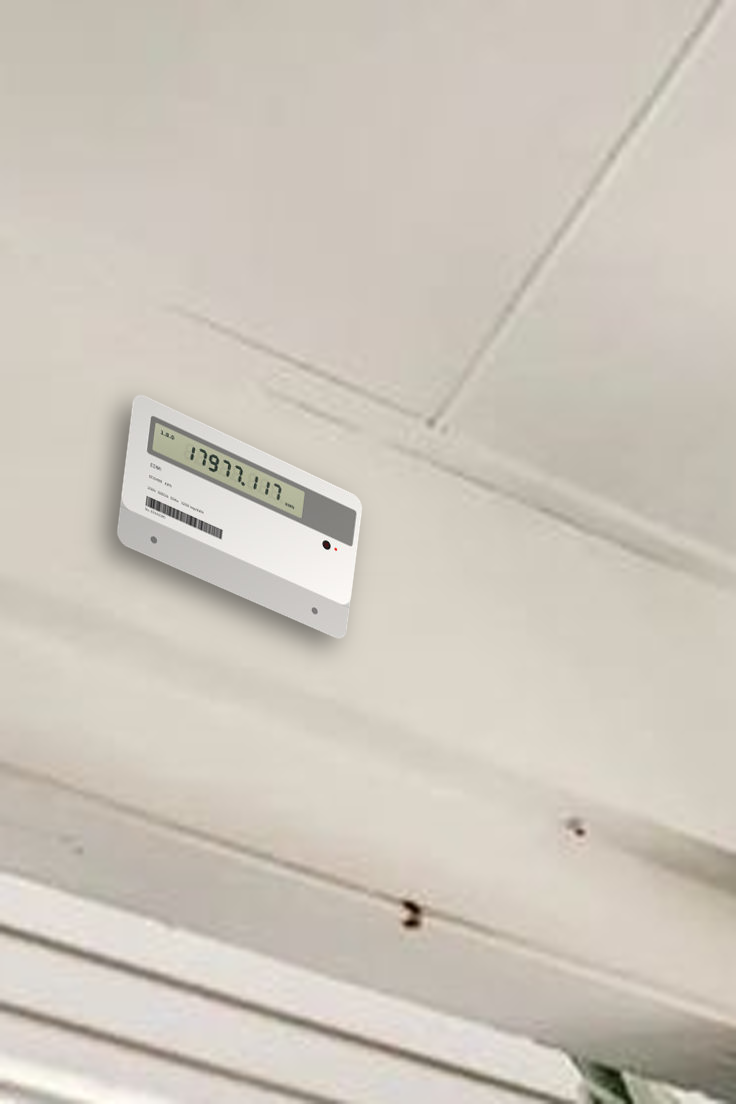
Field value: 17977.117 kWh
